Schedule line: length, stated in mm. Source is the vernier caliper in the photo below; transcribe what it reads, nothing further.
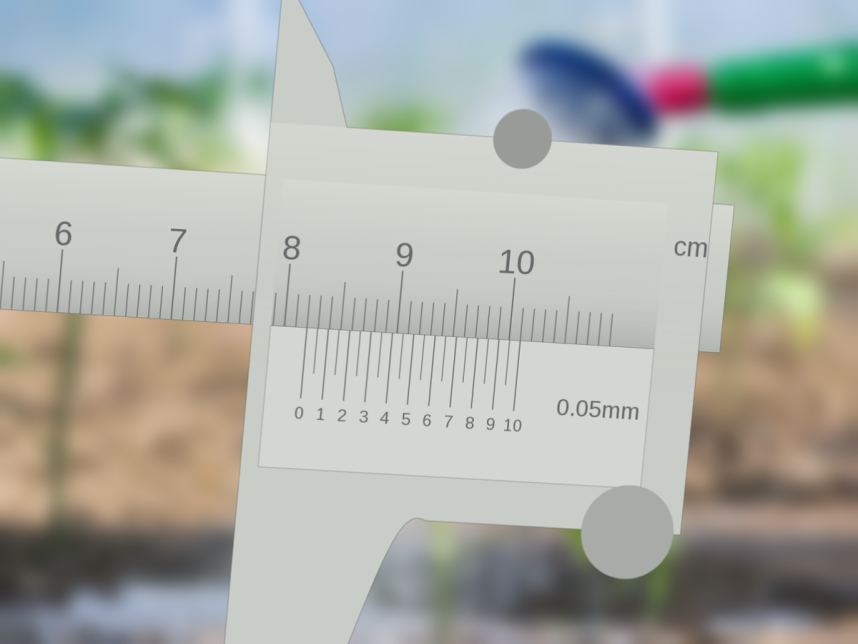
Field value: 82.0 mm
